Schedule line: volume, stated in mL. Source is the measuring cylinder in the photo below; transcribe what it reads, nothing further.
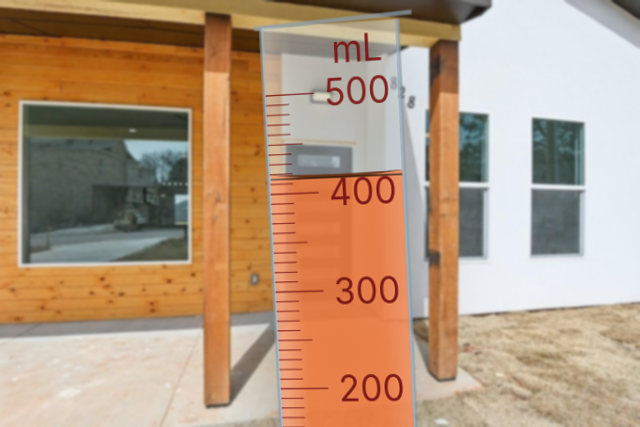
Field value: 415 mL
